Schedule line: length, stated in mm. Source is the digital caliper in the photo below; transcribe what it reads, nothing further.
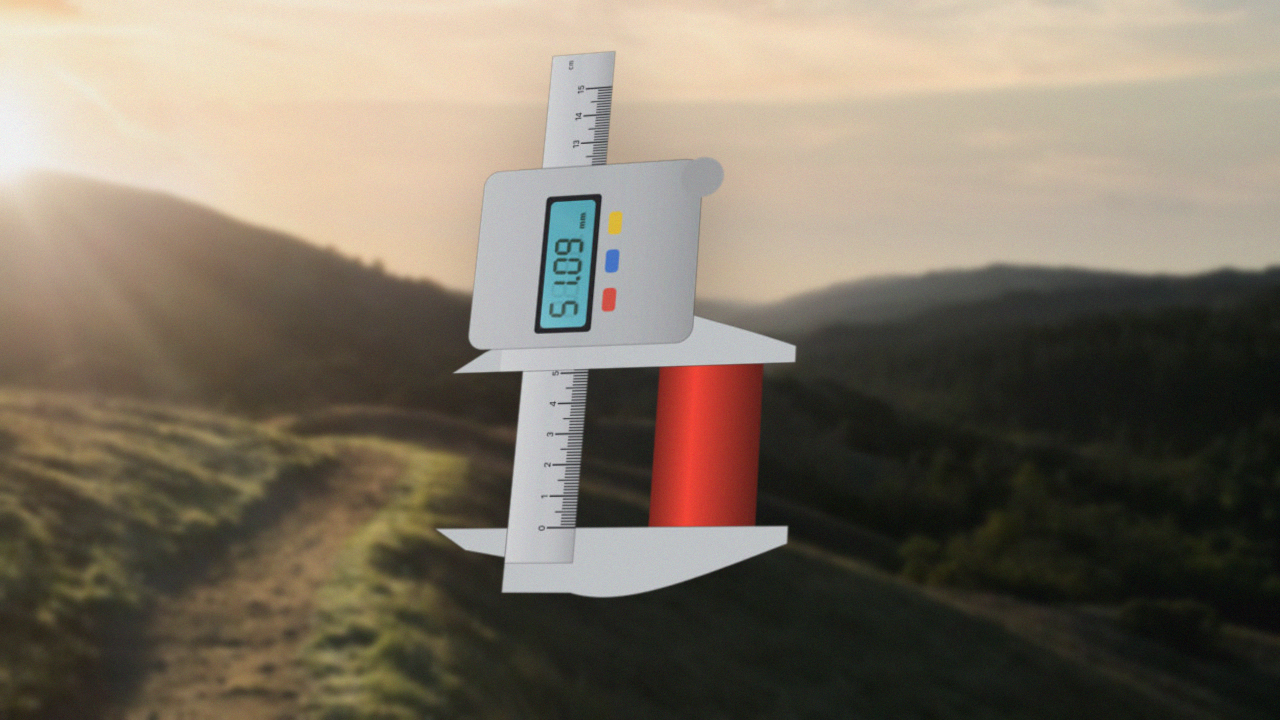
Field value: 51.09 mm
